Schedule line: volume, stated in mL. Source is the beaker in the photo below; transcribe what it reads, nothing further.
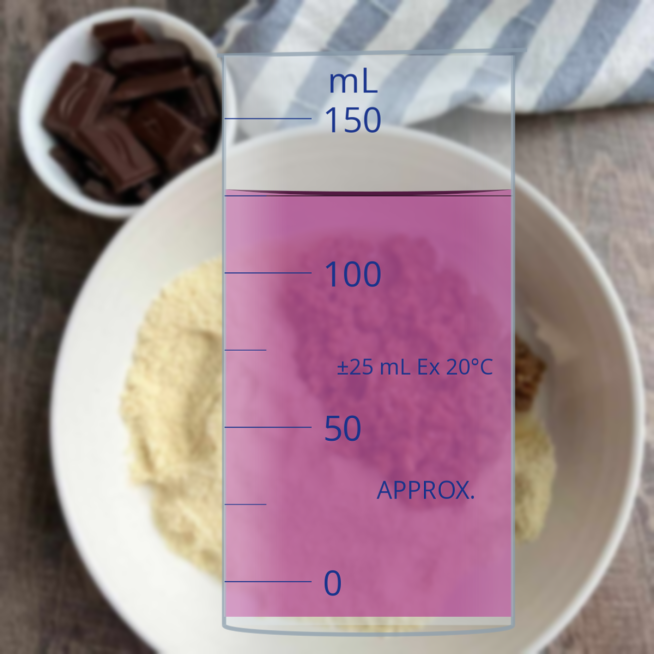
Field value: 125 mL
